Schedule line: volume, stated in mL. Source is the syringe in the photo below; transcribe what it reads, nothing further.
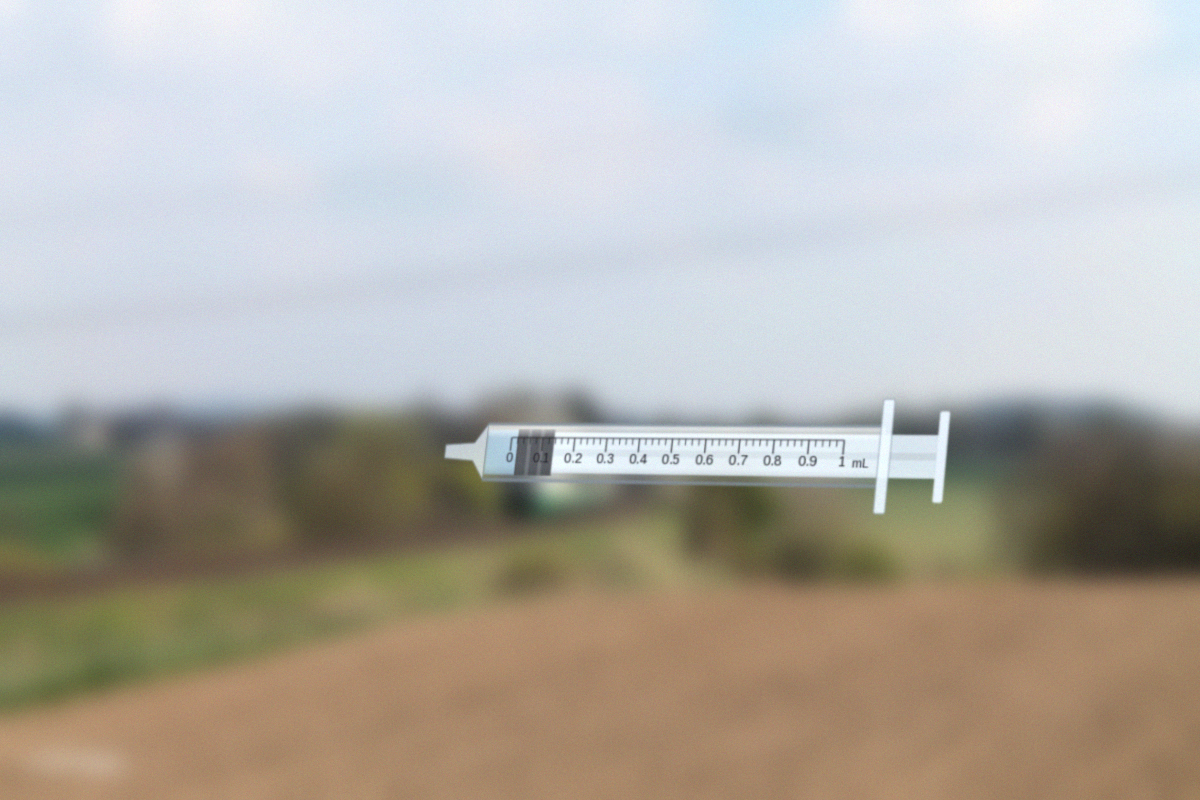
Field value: 0.02 mL
